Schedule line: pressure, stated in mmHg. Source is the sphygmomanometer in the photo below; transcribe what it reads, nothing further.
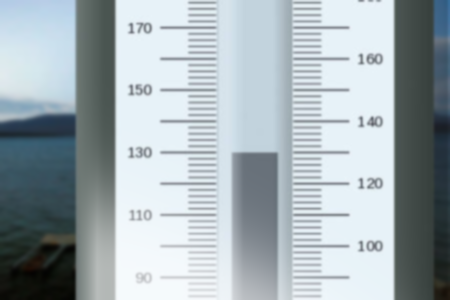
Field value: 130 mmHg
